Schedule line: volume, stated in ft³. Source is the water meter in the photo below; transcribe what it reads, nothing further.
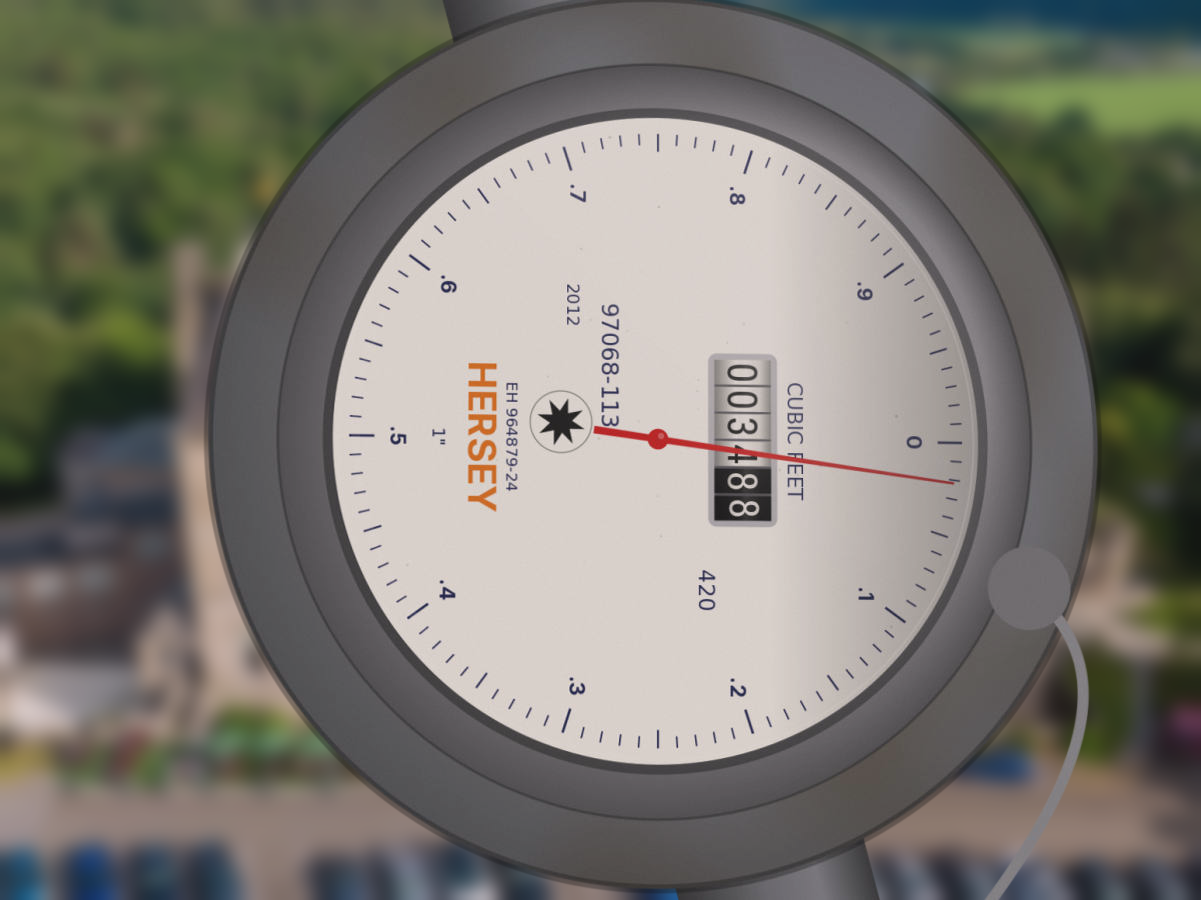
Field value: 3488.02 ft³
